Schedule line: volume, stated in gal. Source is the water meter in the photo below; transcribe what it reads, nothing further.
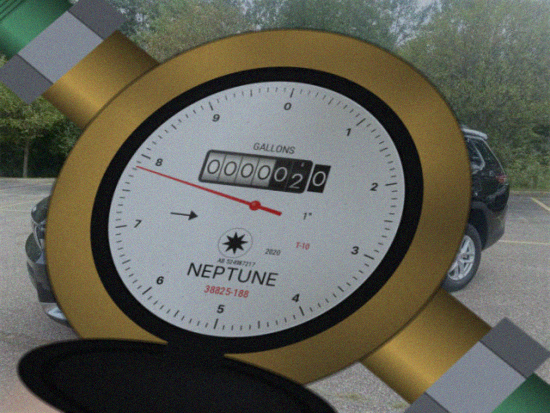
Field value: 17.8 gal
